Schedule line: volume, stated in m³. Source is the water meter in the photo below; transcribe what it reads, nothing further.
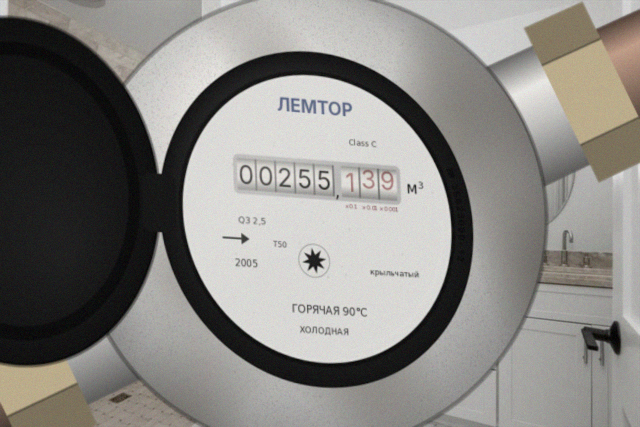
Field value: 255.139 m³
